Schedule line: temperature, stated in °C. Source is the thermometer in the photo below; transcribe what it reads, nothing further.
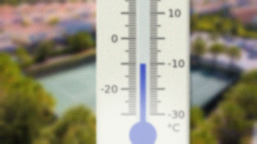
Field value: -10 °C
